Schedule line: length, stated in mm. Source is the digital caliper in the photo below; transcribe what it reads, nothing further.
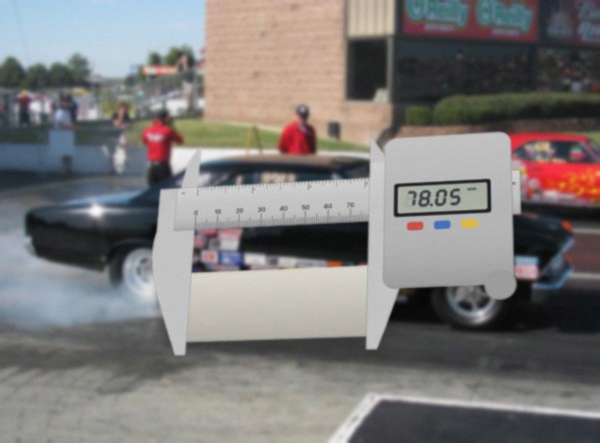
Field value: 78.05 mm
